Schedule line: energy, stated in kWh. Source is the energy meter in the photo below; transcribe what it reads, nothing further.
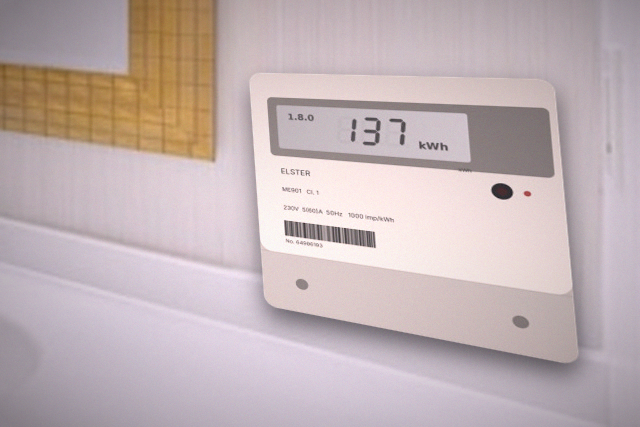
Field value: 137 kWh
